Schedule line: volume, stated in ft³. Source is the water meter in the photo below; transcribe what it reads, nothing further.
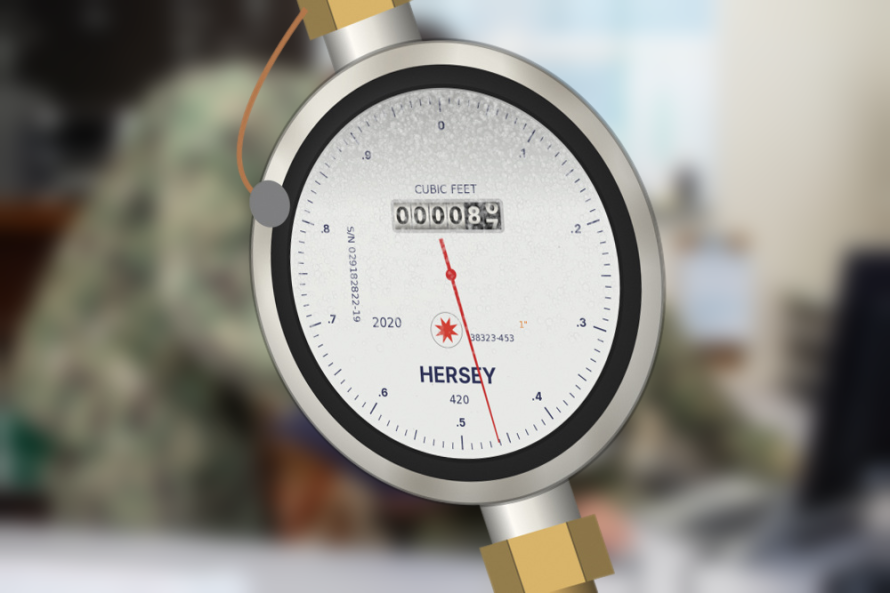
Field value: 86.46 ft³
